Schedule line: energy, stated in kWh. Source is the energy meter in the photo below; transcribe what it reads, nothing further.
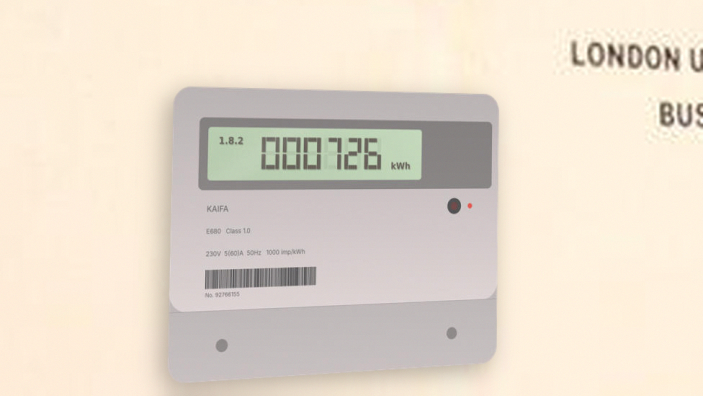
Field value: 726 kWh
